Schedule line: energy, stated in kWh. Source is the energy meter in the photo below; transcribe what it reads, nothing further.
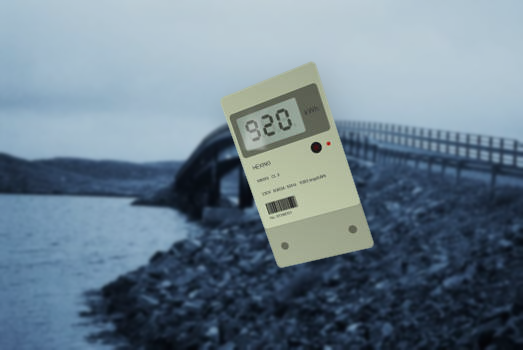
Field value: 920 kWh
